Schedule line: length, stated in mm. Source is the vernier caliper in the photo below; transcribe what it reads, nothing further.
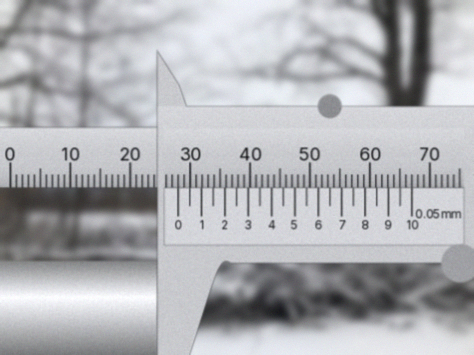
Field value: 28.0 mm
